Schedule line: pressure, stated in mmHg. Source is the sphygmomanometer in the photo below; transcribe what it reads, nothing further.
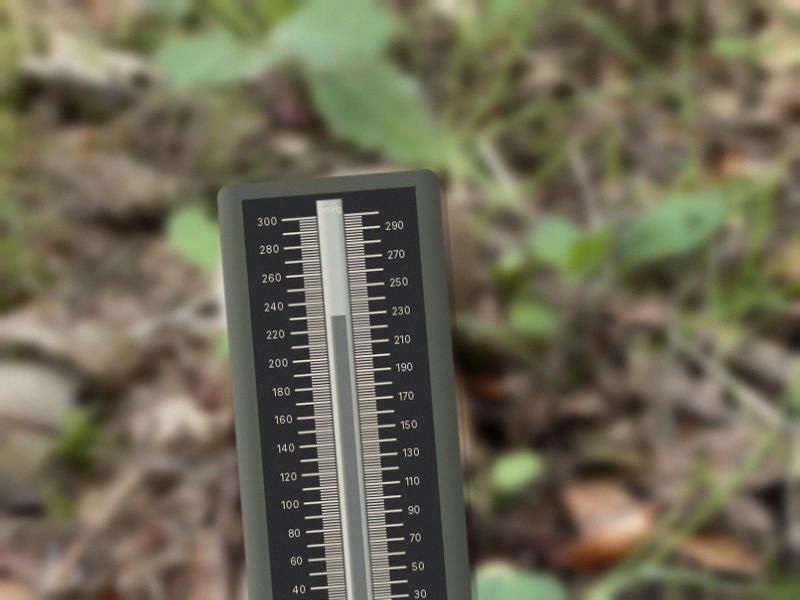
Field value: 230 mmHg
